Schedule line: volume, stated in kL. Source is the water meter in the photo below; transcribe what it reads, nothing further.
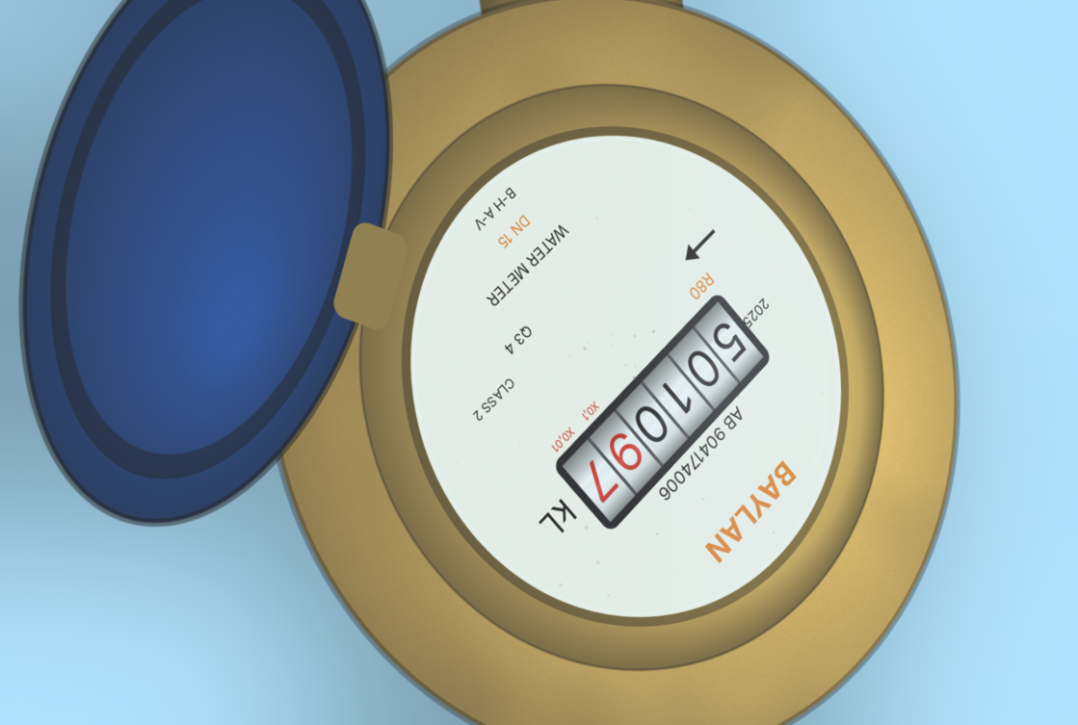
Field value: 5010.97 kL
